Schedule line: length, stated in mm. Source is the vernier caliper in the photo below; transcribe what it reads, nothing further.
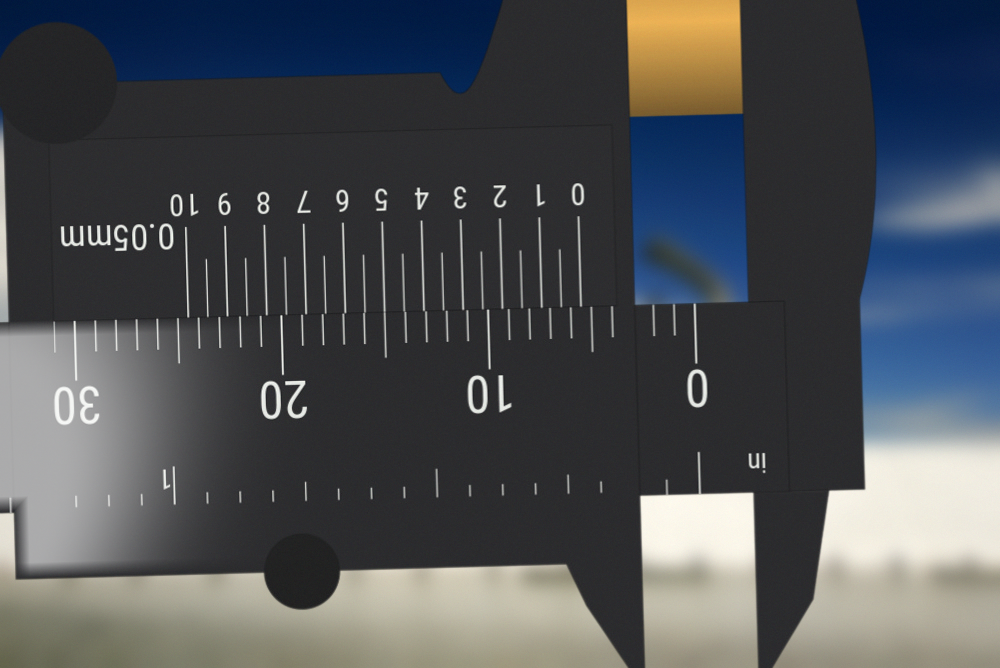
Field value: 5.5 mm
